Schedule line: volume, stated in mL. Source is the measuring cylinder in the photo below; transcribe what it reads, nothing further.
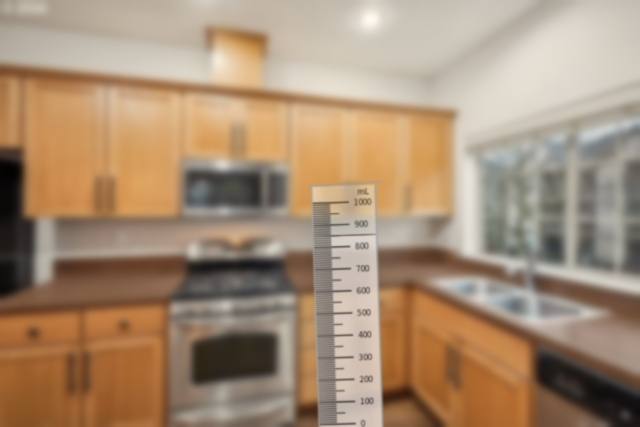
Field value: 850 mL
